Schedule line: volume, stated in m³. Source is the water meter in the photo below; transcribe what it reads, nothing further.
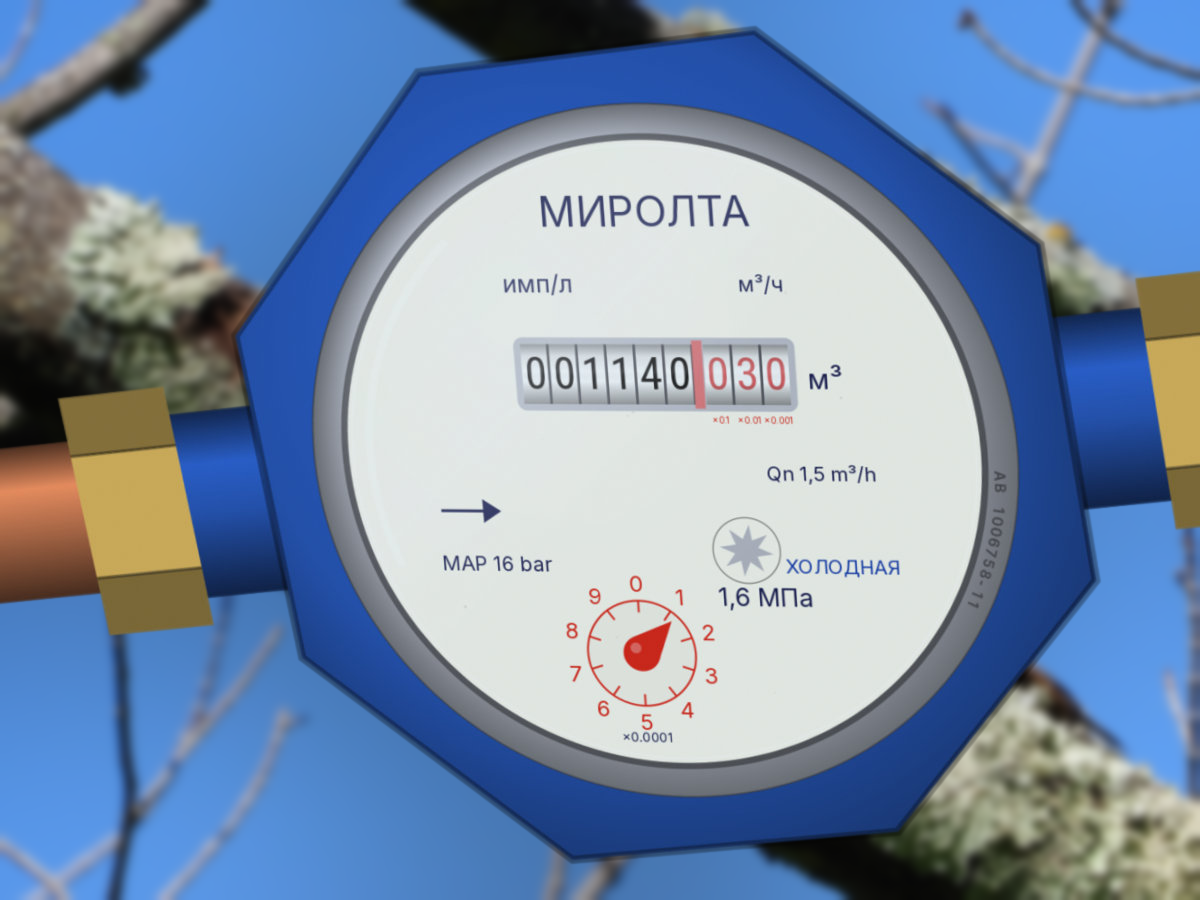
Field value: 1140.0301 m³
